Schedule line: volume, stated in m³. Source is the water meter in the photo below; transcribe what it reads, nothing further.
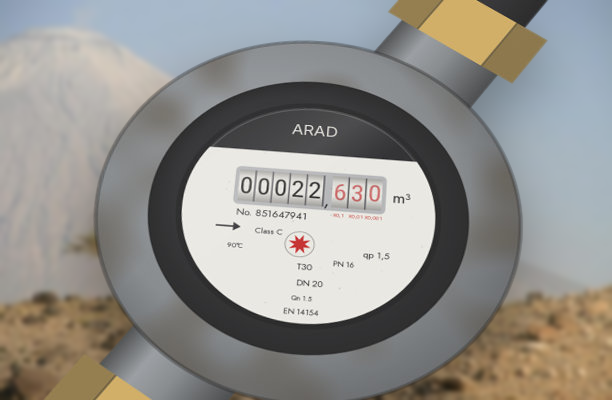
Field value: 22.630 m³
